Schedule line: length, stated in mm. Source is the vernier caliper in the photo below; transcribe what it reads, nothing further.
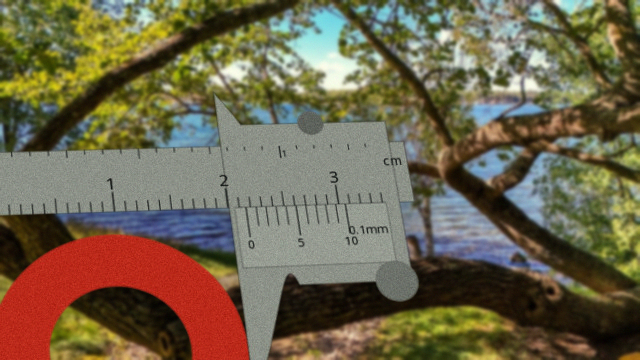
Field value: 21.6 mm
